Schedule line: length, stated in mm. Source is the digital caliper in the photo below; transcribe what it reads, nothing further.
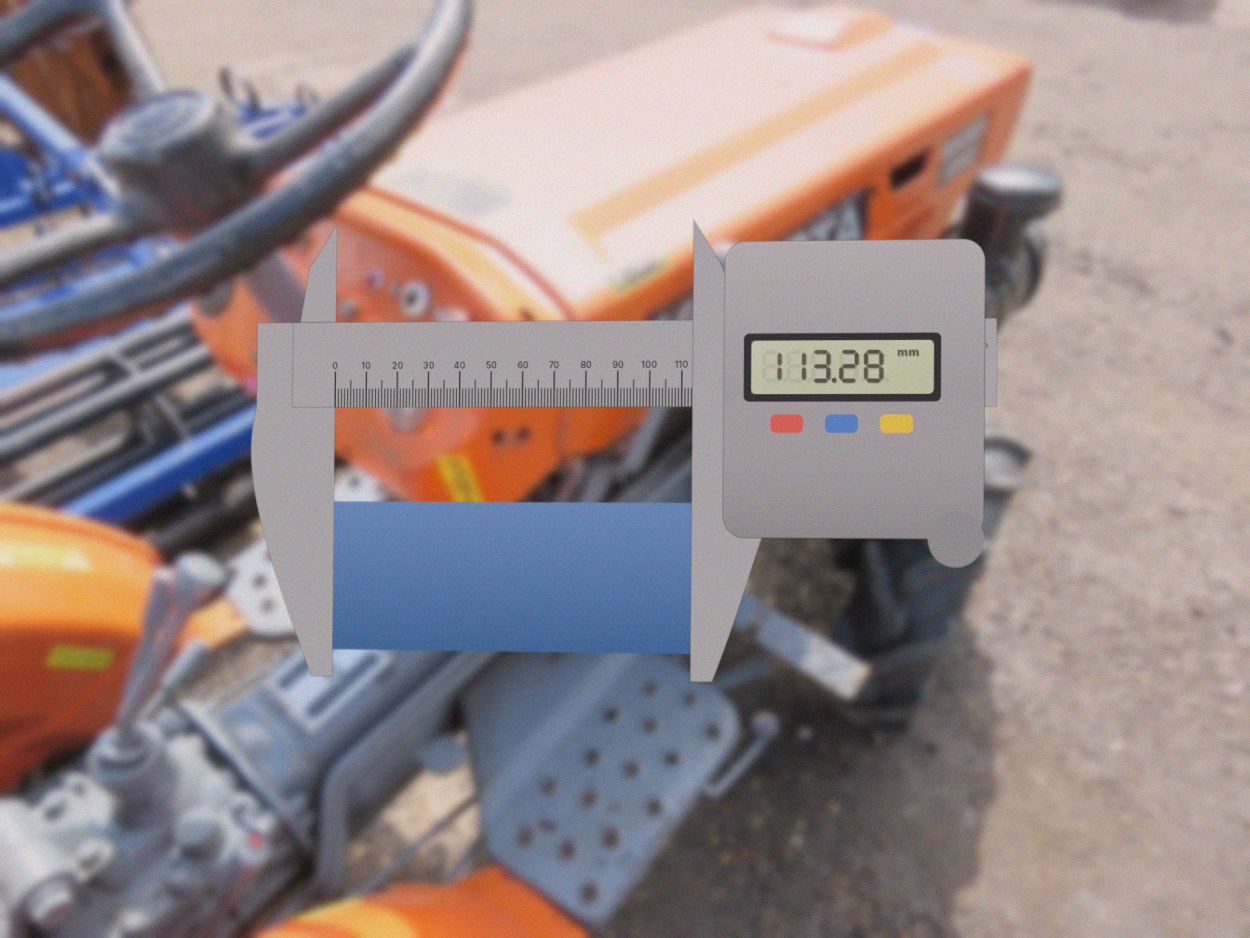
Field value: 113.28 mm
